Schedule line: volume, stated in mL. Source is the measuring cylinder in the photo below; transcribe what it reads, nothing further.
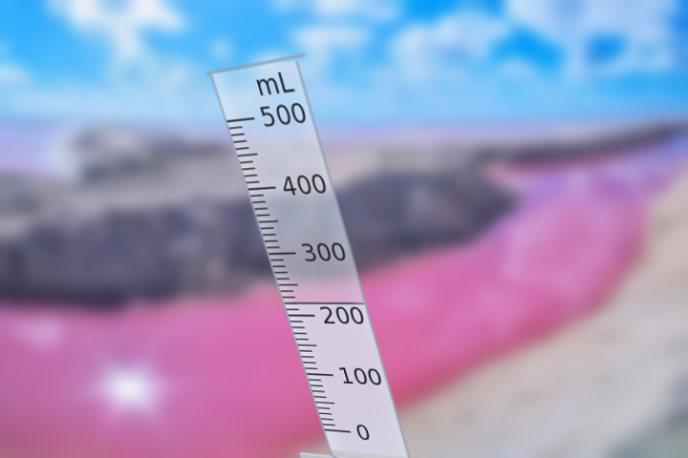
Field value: 220 mL
